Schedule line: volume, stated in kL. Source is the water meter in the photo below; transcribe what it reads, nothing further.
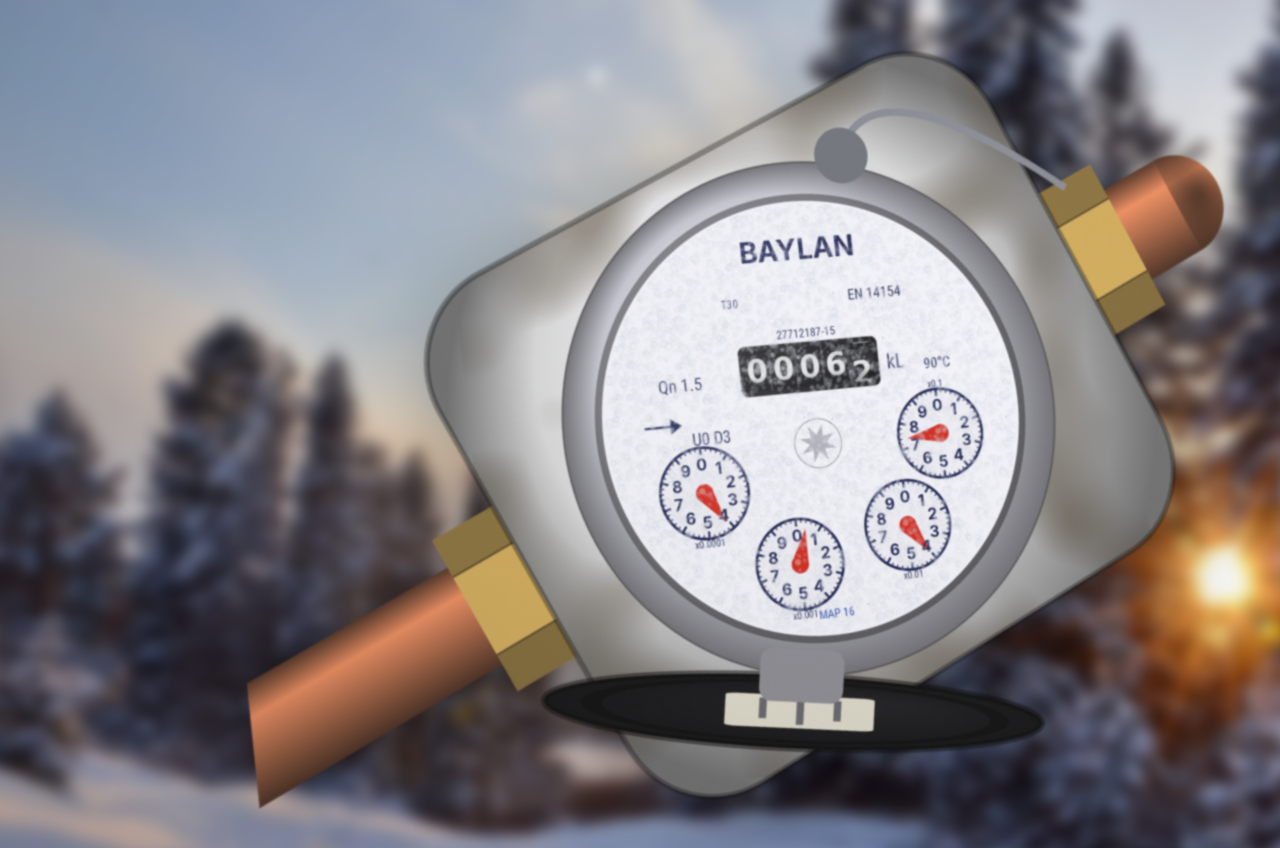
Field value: 61.7404 kL
